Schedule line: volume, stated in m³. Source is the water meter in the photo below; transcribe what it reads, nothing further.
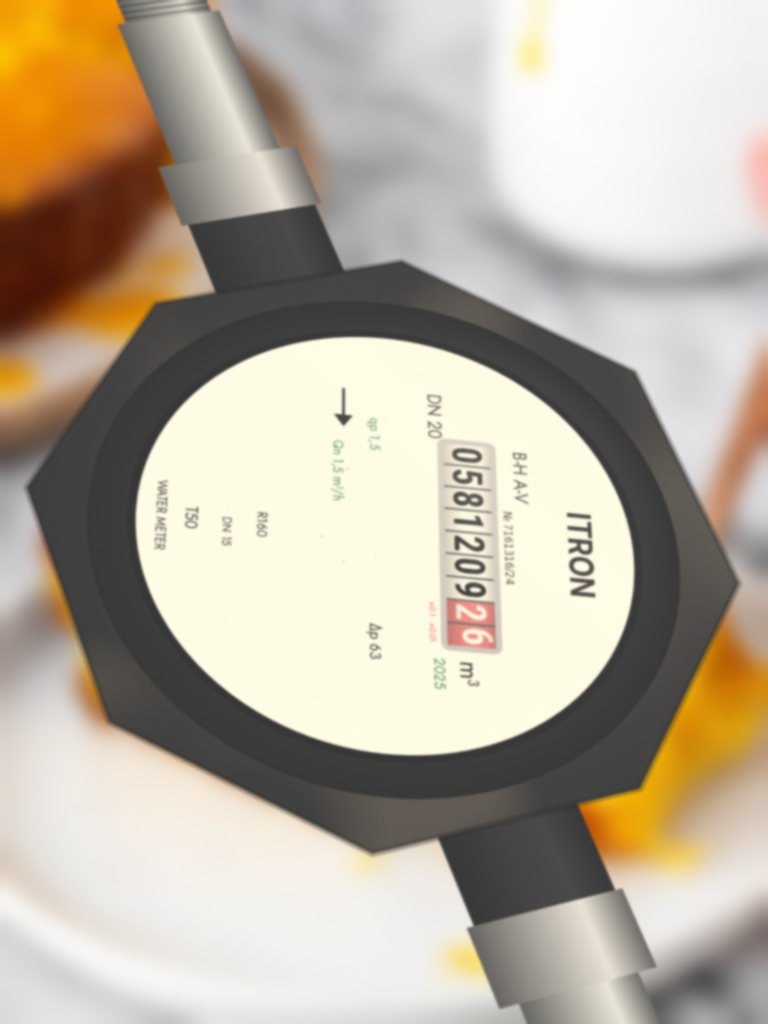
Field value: 581209.26 m³
